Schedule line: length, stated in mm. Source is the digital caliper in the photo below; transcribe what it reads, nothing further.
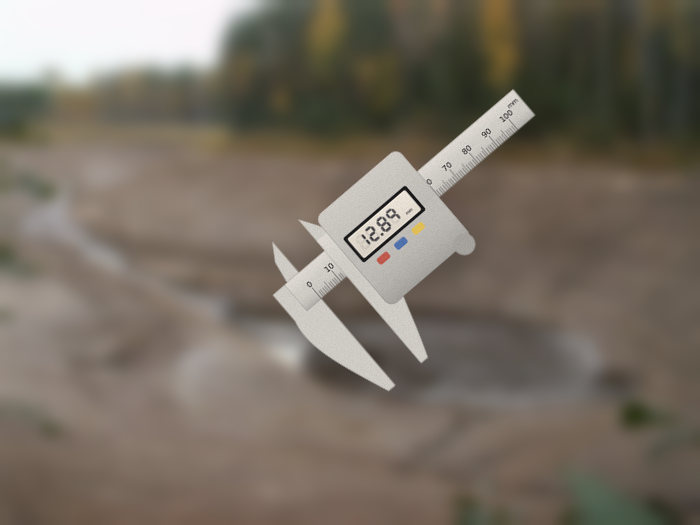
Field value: 12.89 mm
